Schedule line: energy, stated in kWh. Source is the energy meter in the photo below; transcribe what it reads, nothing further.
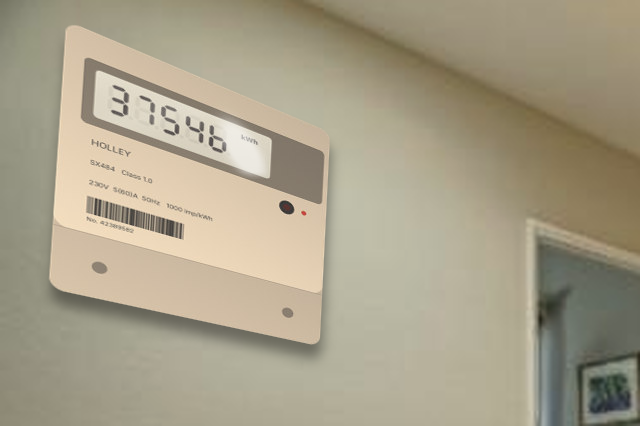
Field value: 37546 kWh
